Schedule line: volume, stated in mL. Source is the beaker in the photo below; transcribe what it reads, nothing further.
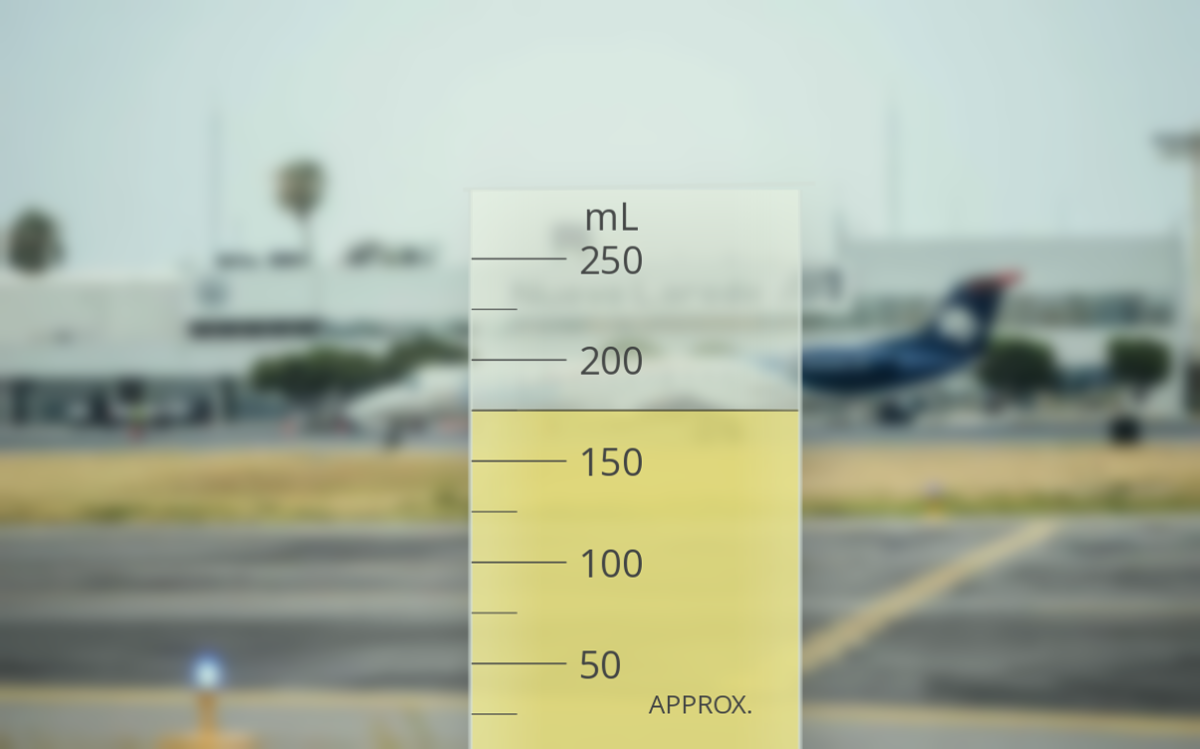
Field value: 175 mL
